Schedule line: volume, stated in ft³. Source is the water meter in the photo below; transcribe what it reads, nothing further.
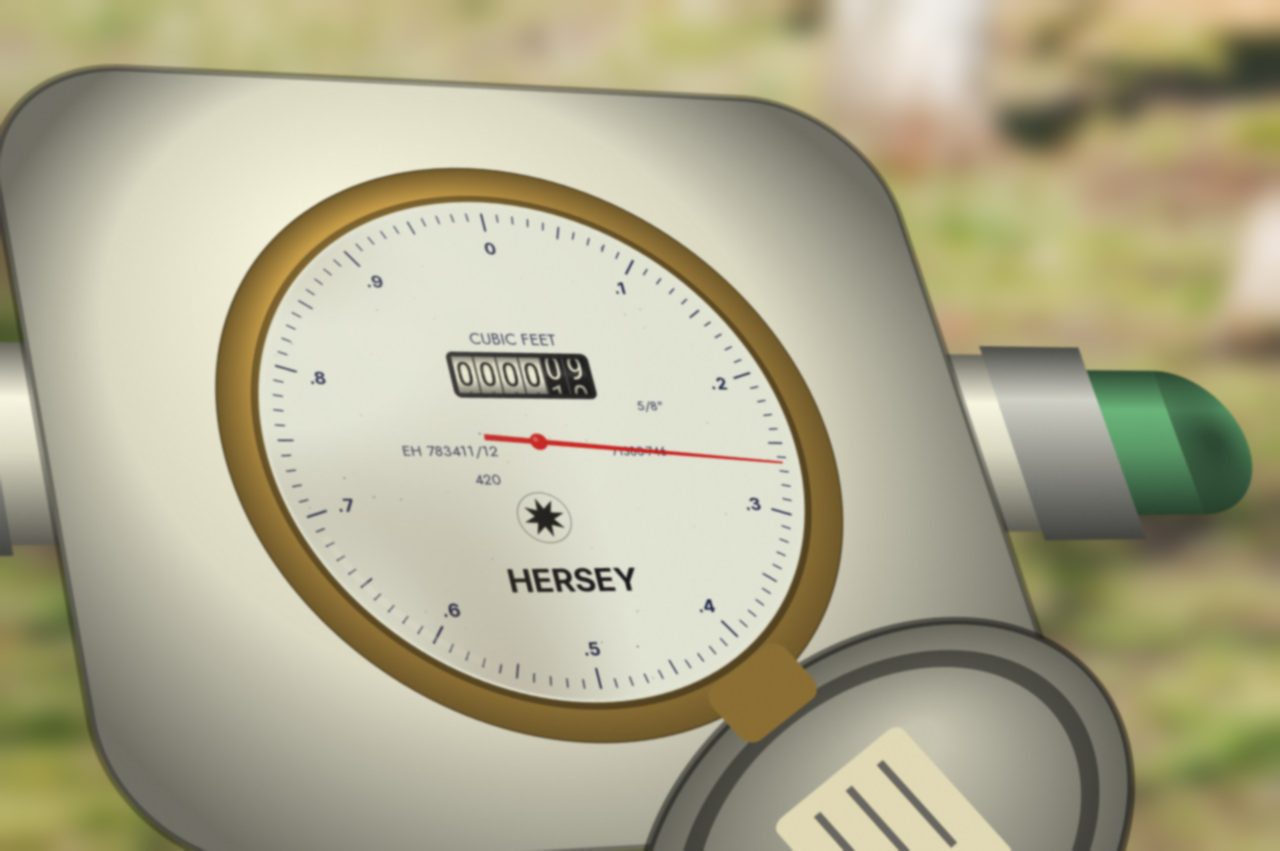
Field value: 9.26 ft³
